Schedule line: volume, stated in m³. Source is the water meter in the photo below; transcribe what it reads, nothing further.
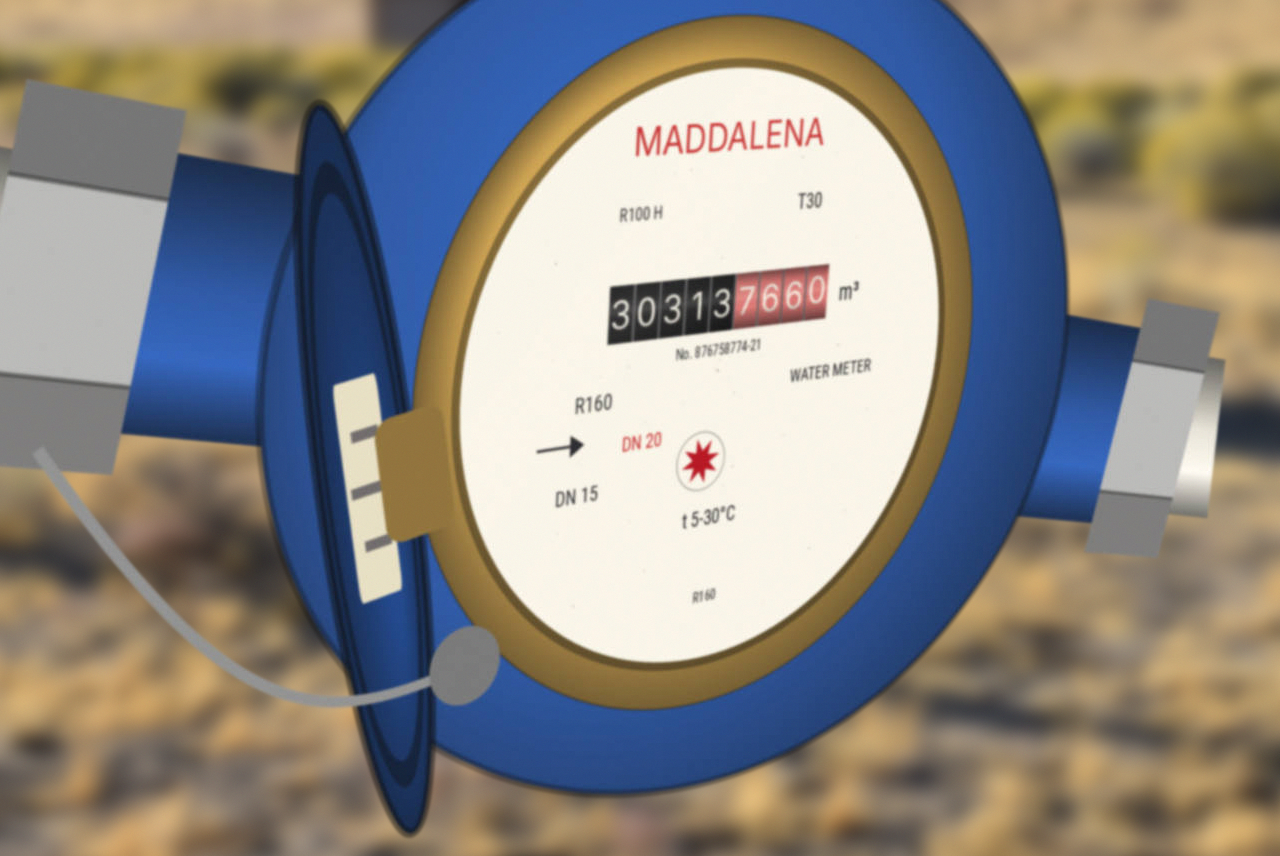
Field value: 30313.7660 m³
